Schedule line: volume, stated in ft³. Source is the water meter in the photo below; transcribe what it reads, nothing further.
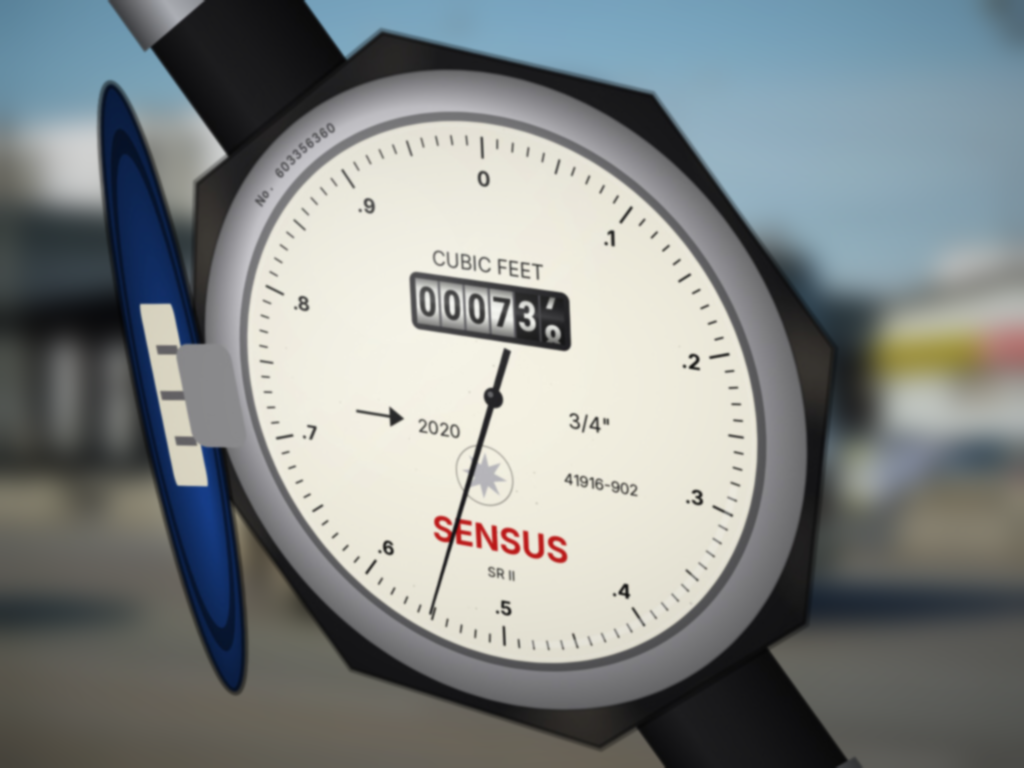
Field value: 737.55 ft³
